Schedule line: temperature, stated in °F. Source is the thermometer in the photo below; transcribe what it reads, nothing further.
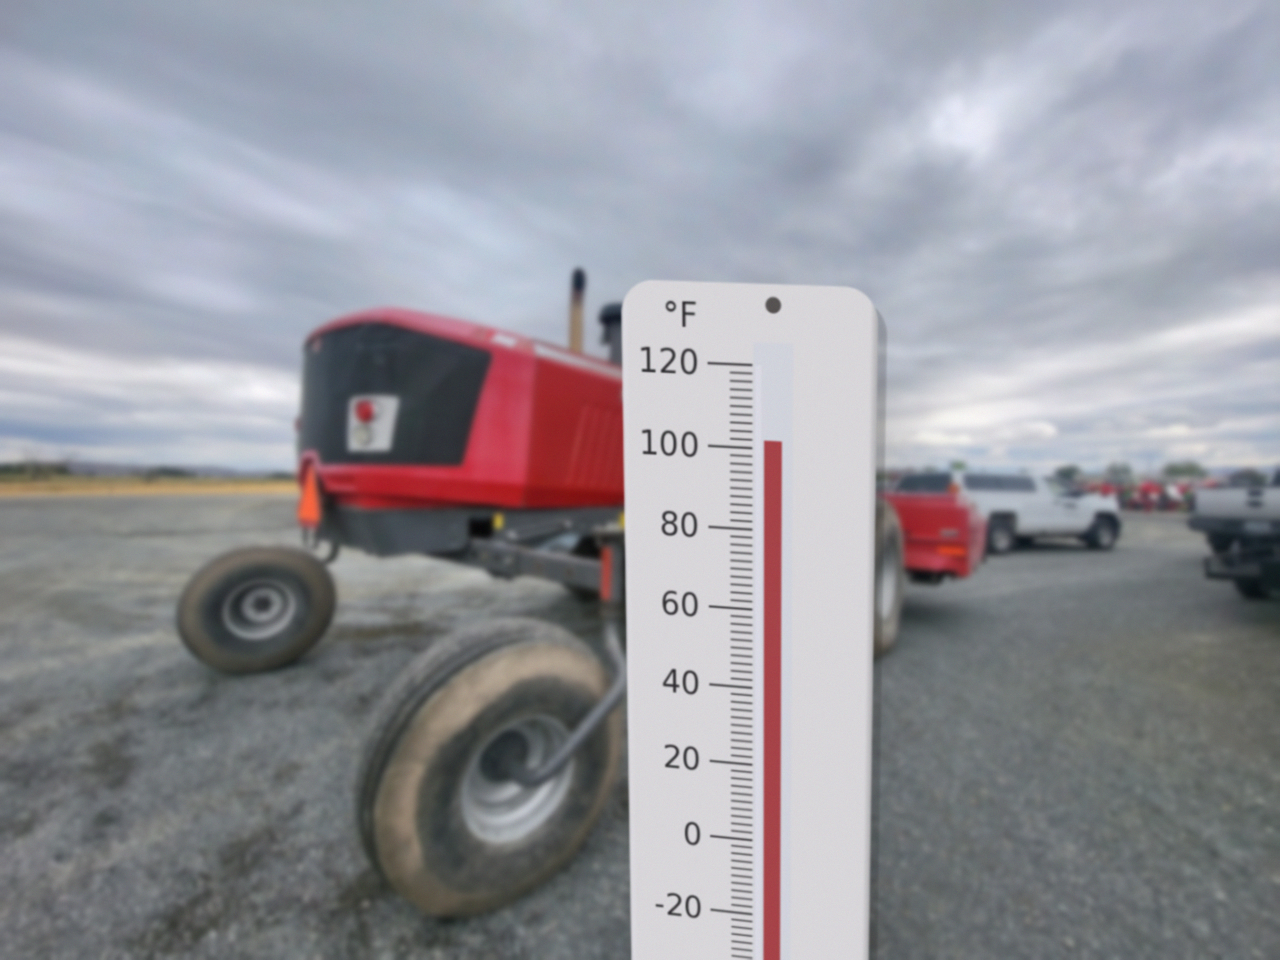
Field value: 102 °F
